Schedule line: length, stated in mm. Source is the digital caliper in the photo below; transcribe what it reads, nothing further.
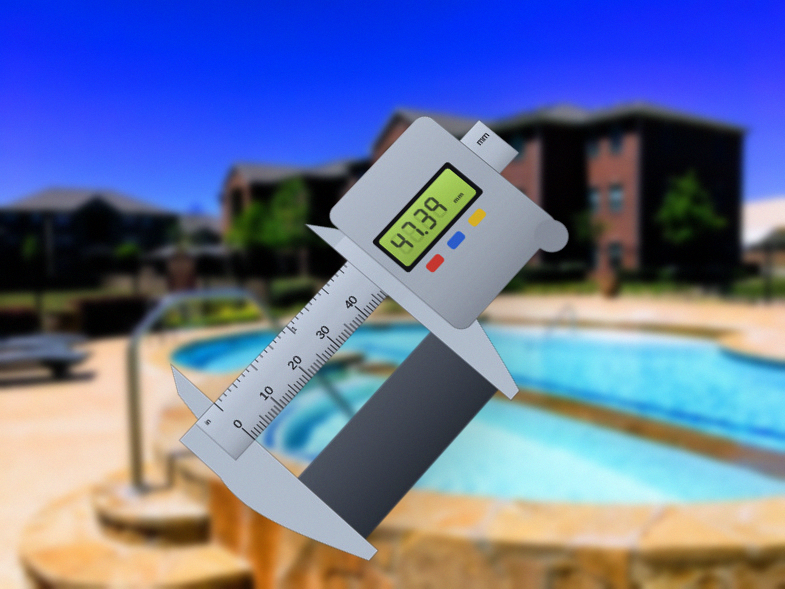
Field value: 47.39 mm
